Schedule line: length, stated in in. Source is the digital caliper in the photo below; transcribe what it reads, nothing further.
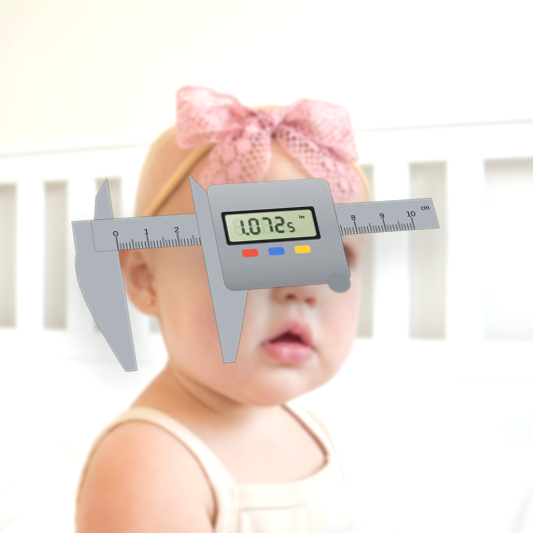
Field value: 1.0725 in
